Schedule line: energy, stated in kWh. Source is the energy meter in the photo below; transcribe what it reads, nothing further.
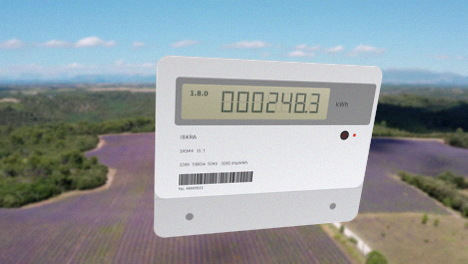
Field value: 248.3 kWh
